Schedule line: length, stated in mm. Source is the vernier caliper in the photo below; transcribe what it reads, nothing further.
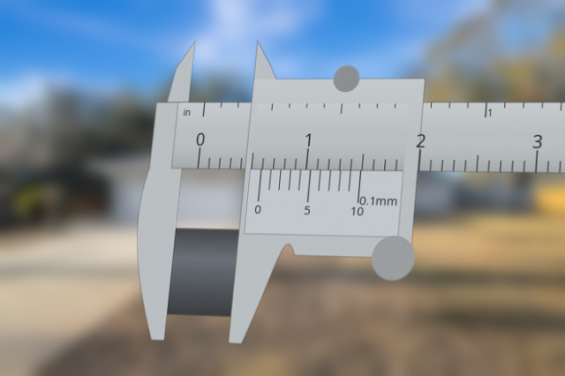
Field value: 5.9 mm
